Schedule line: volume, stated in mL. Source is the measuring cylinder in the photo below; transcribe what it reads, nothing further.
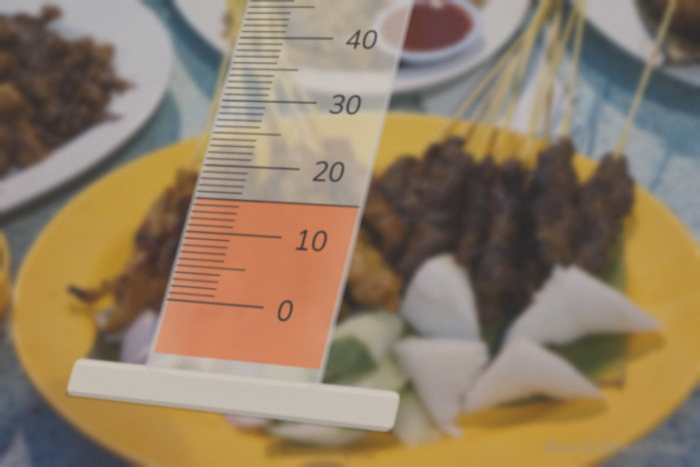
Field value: 15 mL
